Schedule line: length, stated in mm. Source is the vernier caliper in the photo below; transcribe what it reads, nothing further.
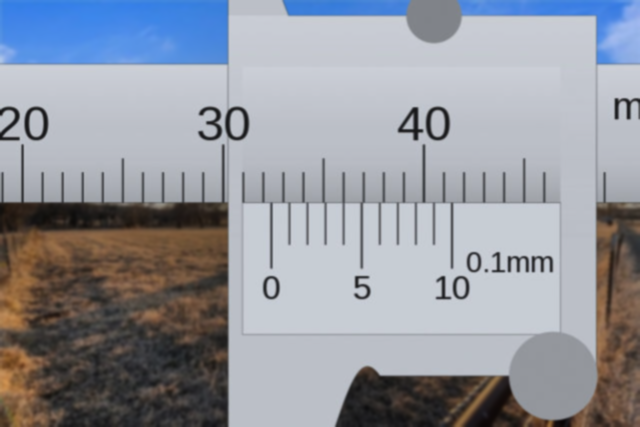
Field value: 32.4 mm
